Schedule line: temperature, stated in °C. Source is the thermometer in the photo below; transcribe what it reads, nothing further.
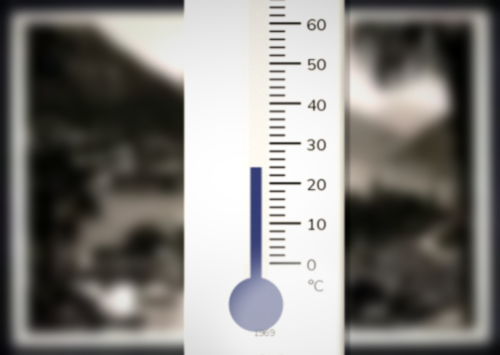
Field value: 24 °C
